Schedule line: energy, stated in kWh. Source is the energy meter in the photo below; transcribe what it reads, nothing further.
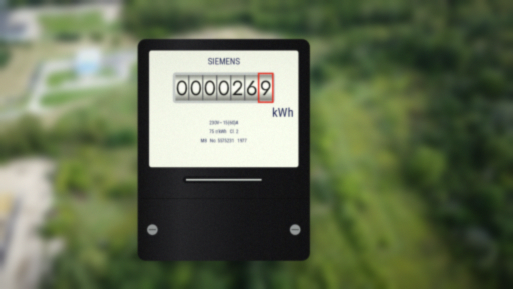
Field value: 26.9 kWh
